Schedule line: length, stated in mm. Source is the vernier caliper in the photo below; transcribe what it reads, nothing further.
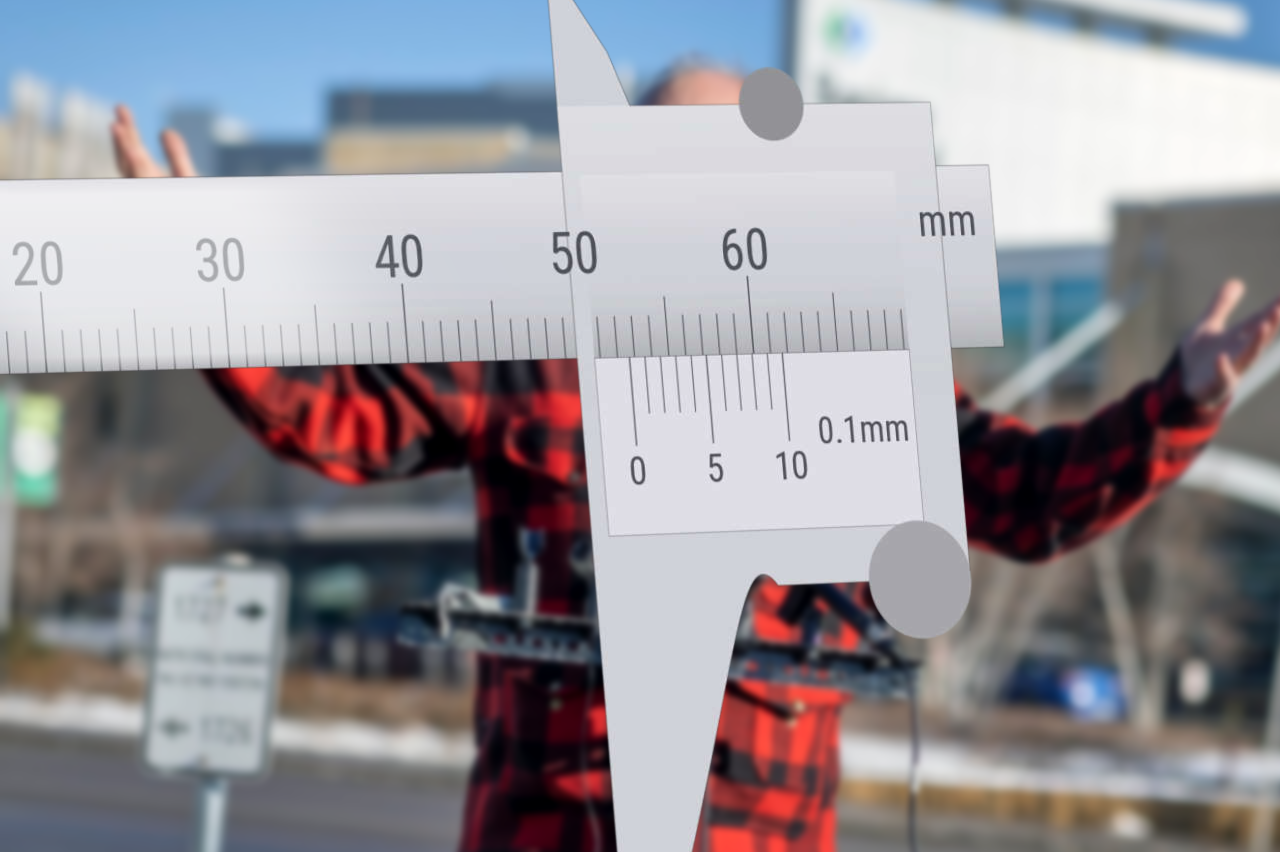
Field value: 52.7 mm
